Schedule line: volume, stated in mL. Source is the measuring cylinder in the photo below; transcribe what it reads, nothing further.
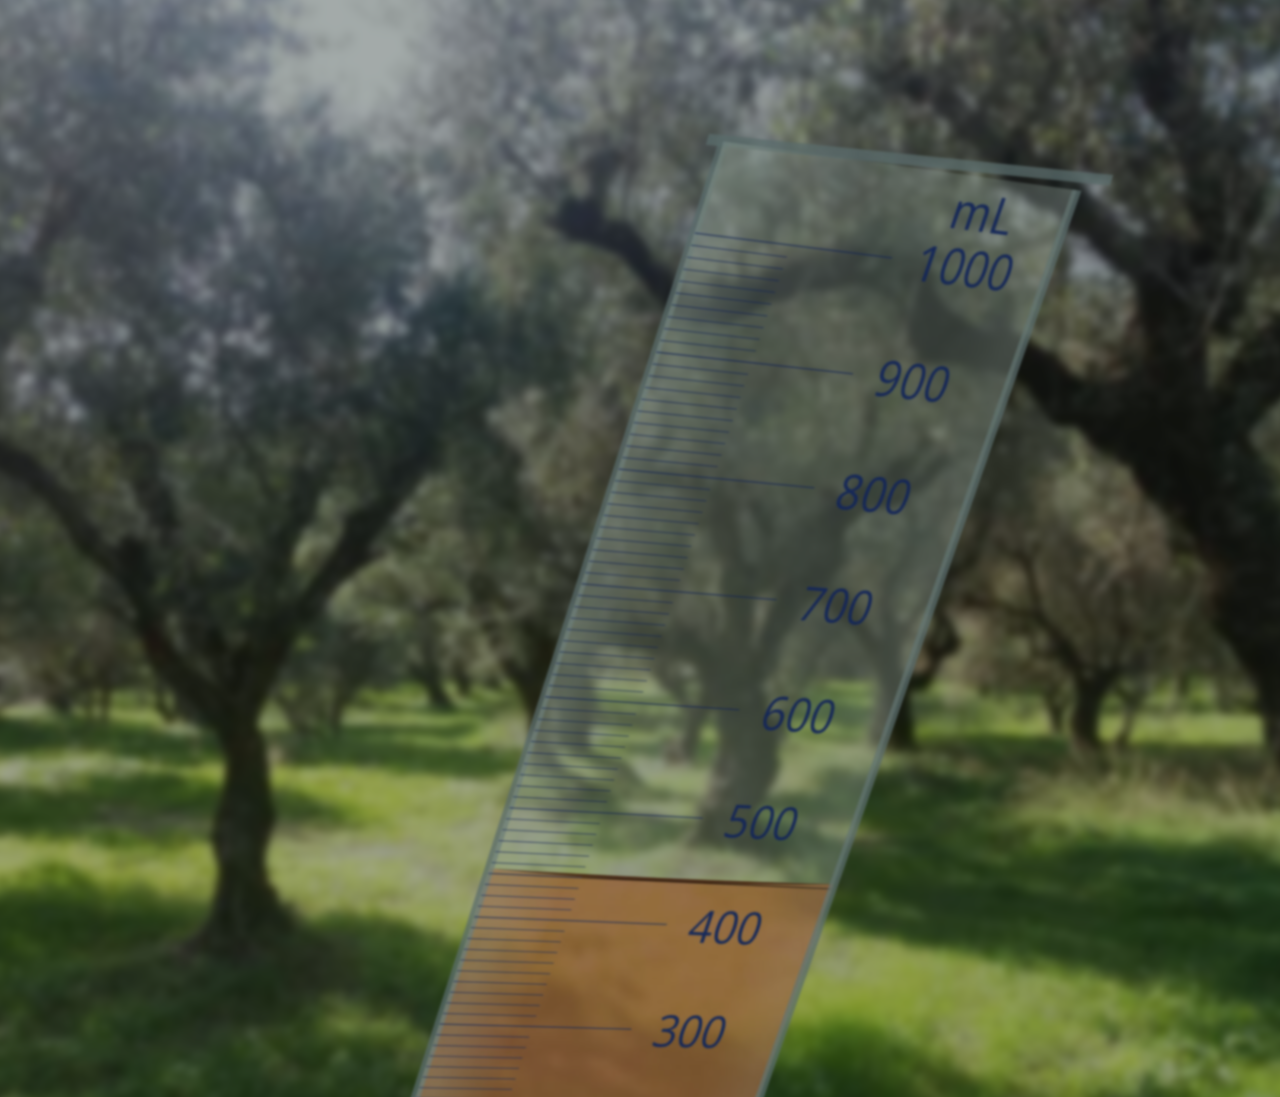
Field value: 440 mL
